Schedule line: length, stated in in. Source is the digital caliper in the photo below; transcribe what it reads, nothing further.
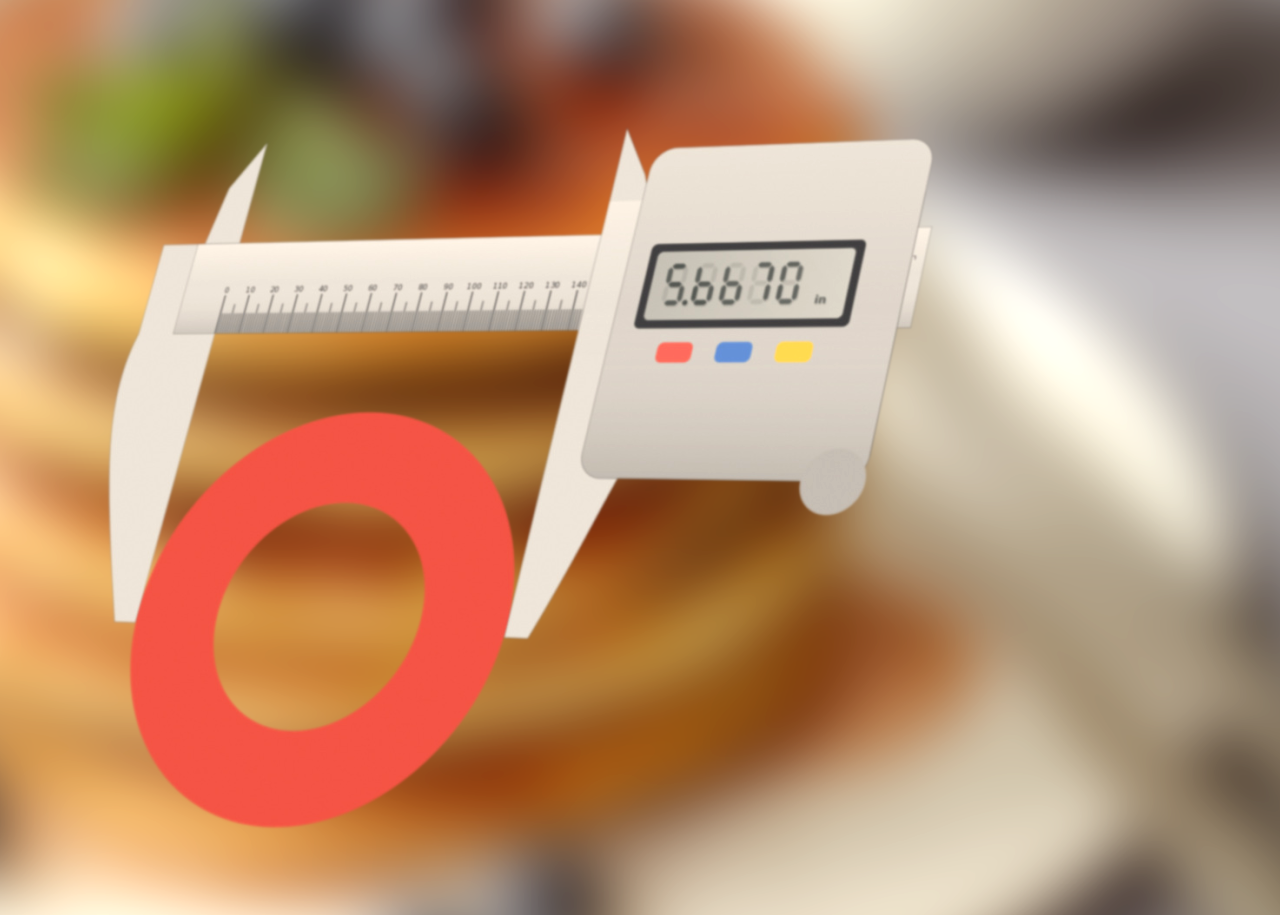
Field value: 5.6670 in
